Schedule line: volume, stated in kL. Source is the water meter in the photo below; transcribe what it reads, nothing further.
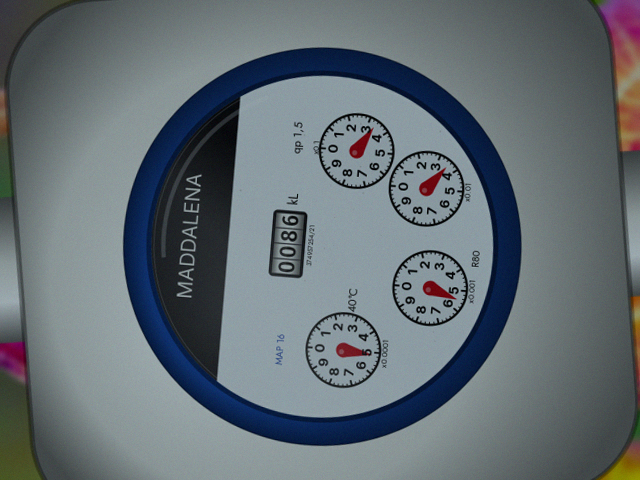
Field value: 86.3355 kL
